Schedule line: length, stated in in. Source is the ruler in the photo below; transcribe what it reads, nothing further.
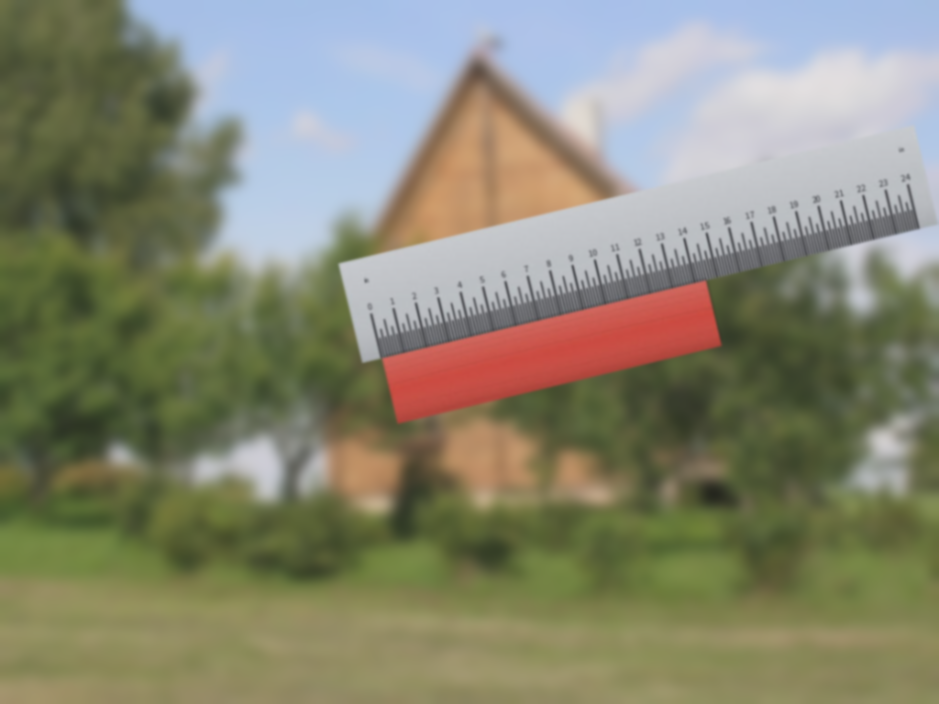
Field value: 14.5 in
